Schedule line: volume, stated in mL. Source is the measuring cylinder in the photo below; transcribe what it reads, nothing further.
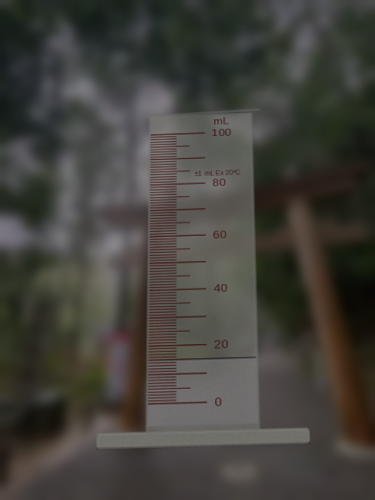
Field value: 15 mL
